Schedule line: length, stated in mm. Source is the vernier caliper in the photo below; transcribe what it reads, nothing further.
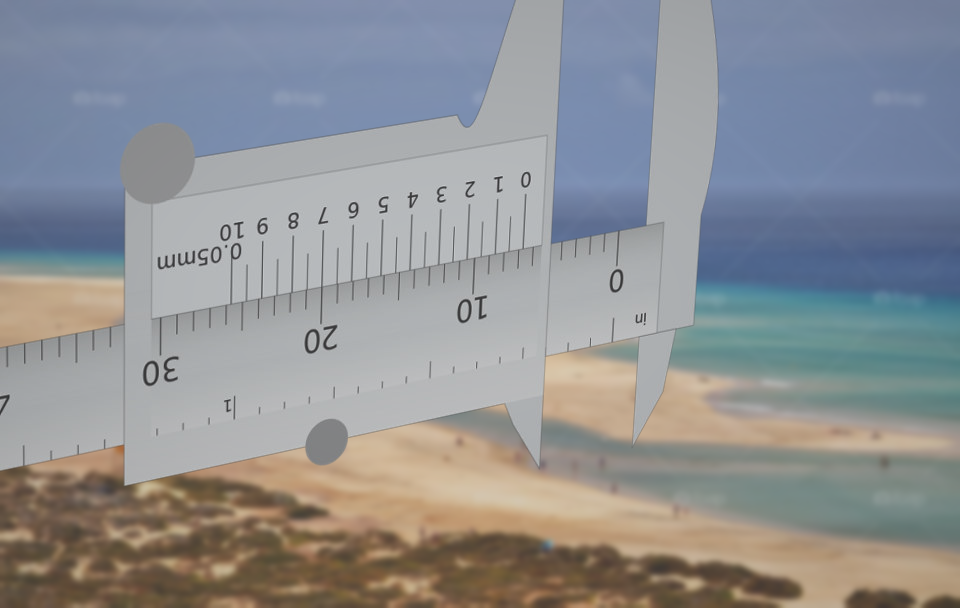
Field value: 6.7 mm
